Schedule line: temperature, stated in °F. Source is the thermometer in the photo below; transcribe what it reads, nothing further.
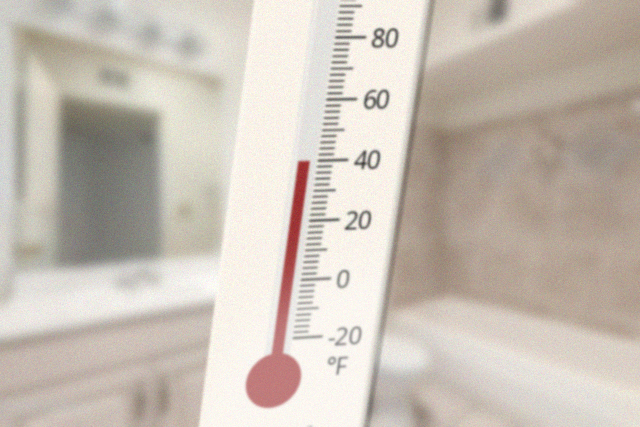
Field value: 40 °F
